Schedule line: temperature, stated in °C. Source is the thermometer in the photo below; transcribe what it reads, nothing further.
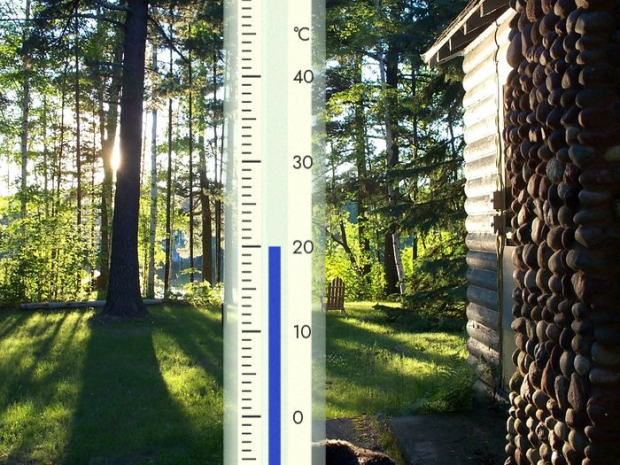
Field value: 20 °C
